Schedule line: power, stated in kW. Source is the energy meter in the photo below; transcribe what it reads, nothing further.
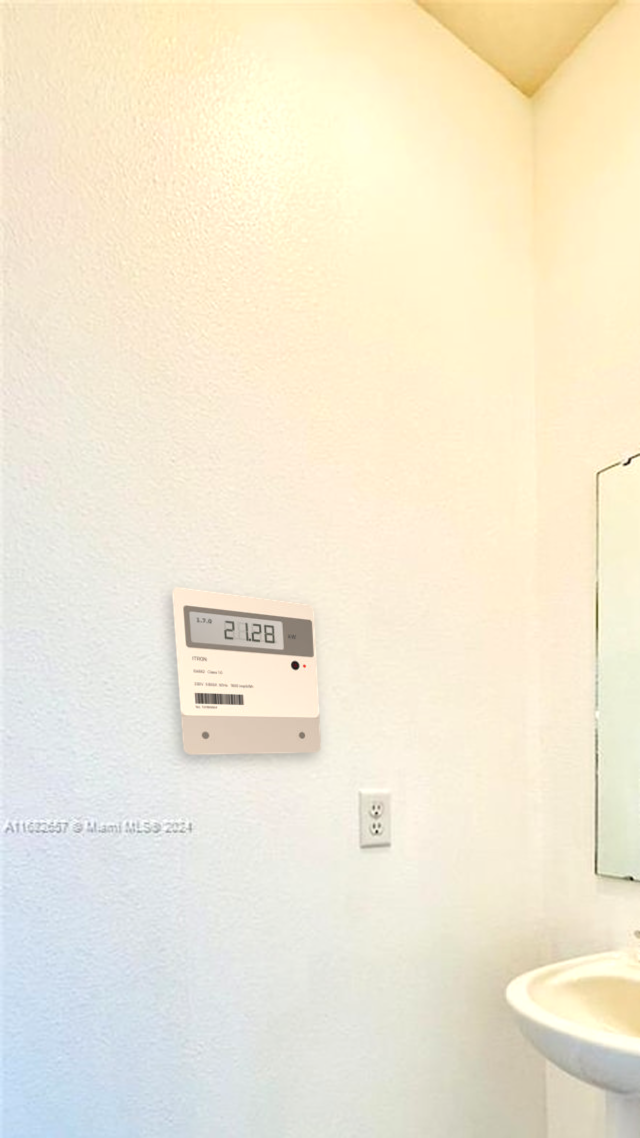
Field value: 21.28 kW
